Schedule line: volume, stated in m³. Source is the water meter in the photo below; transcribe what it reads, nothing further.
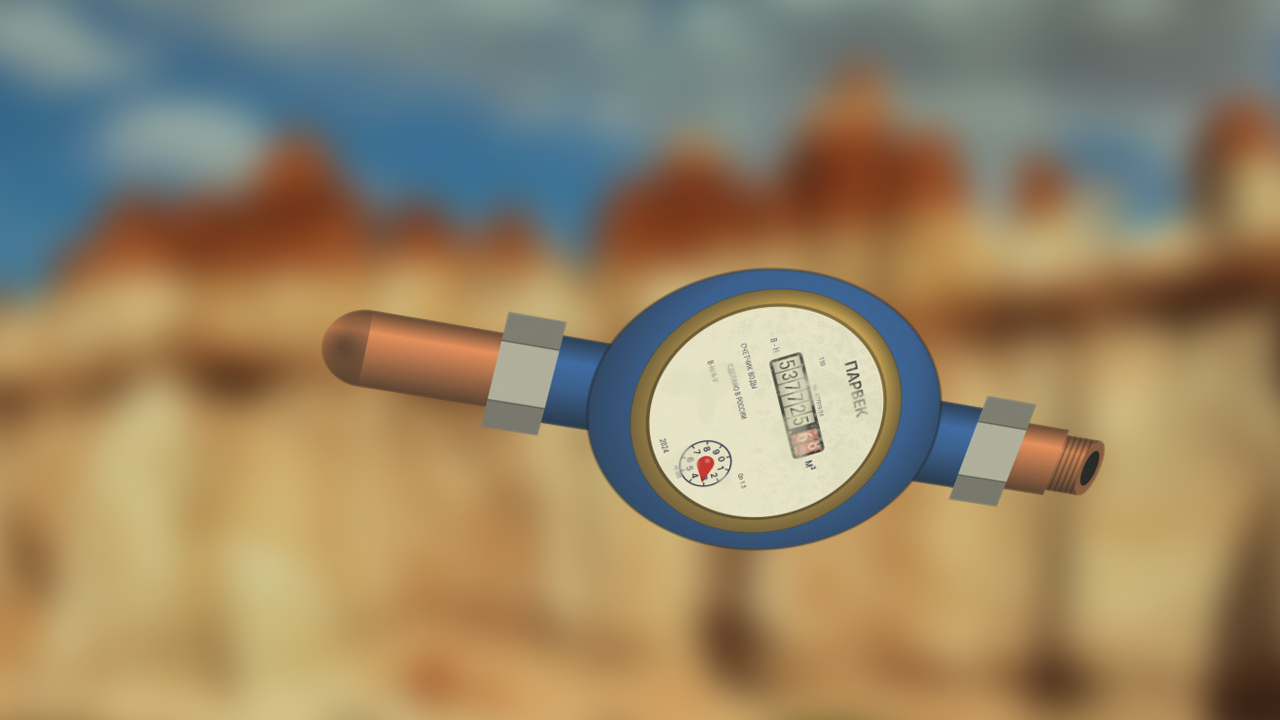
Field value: 537725.683 m³
